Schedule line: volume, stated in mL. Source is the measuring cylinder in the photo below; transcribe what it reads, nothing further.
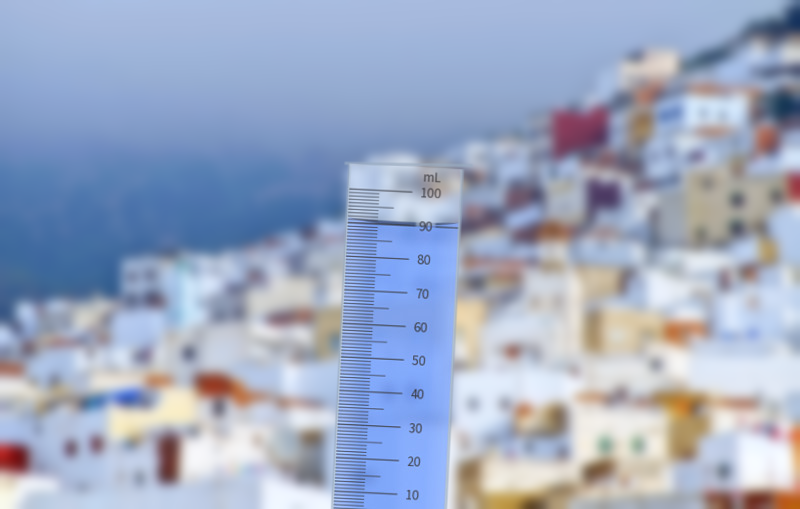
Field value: 90 mL
